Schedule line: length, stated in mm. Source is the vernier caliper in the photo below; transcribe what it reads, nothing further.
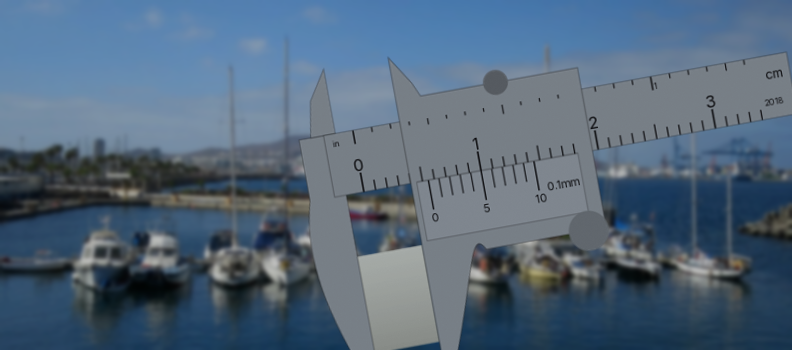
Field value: 5.5 mm
